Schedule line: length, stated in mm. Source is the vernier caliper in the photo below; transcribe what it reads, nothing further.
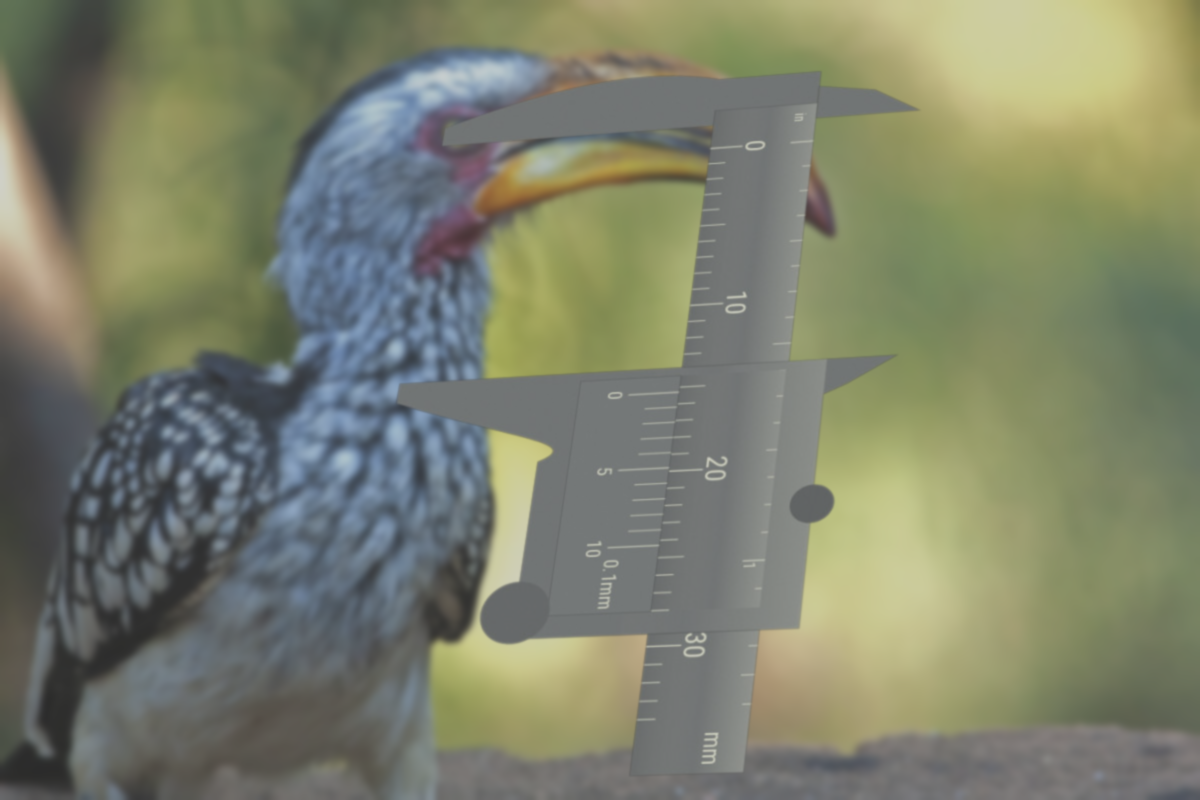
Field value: 15.3 mm
